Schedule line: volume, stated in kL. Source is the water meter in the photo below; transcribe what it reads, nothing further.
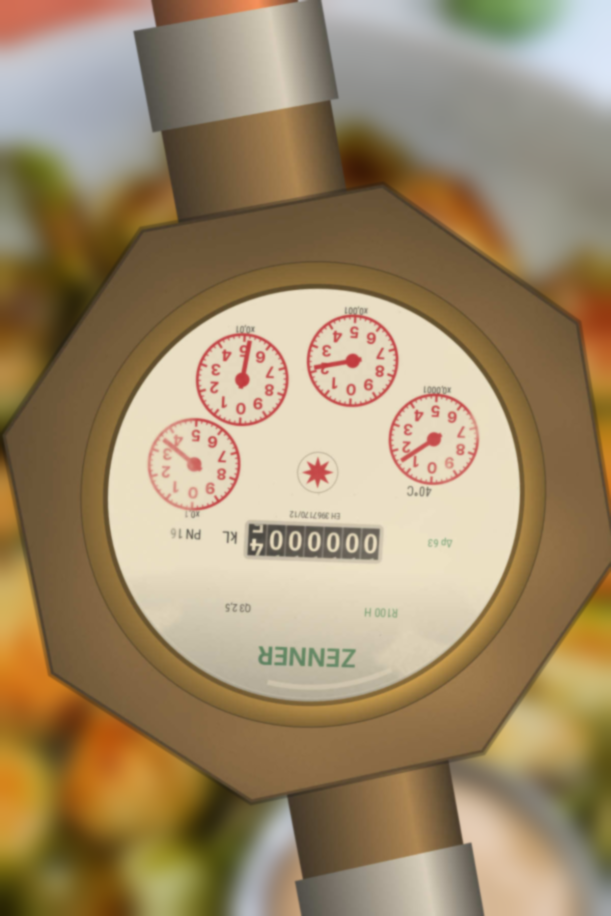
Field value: 4.3521 kL
